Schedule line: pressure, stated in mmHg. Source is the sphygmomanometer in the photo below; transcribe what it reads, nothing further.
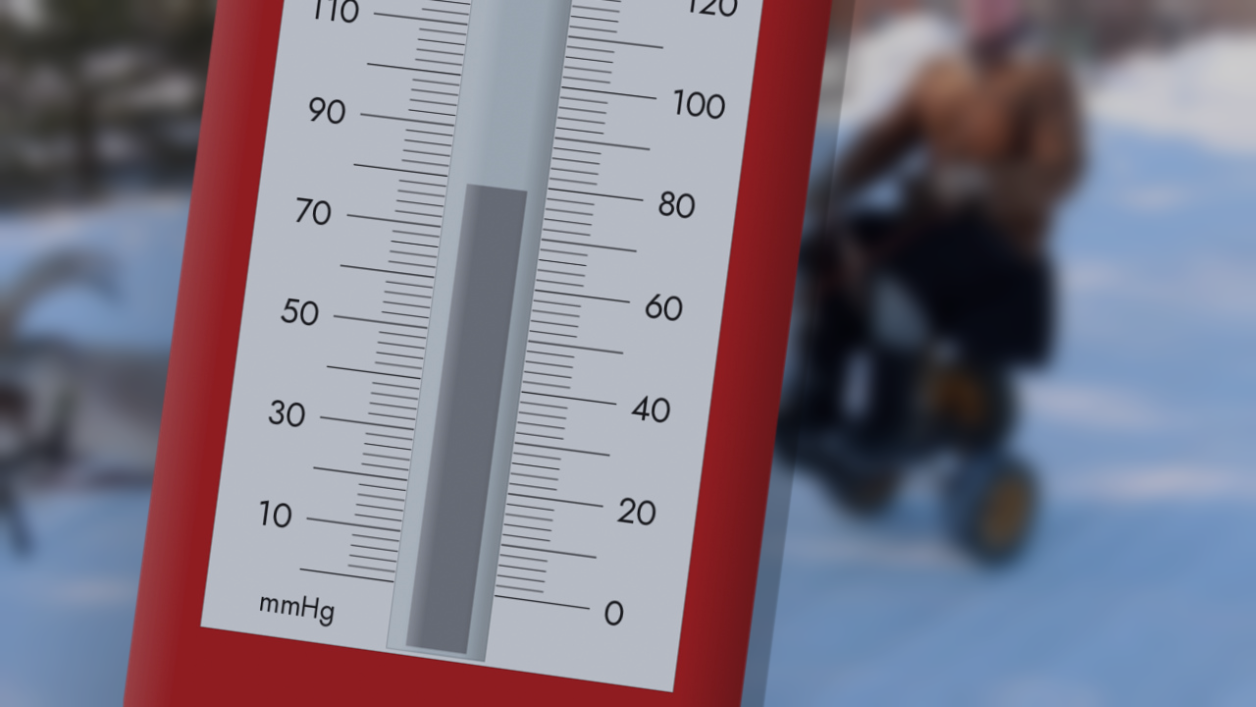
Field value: 79 mmHg
